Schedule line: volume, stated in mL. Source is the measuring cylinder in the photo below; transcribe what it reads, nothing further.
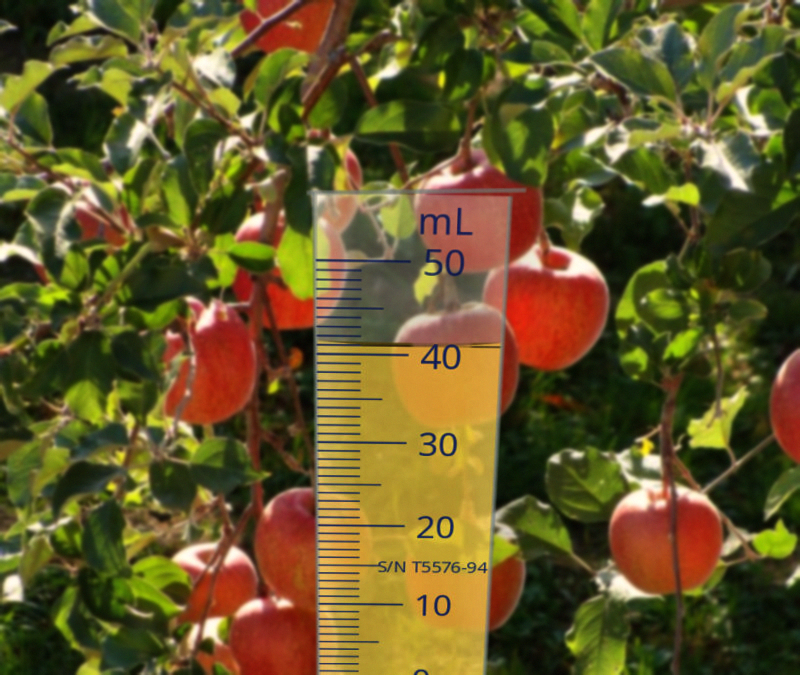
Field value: 41 mL
